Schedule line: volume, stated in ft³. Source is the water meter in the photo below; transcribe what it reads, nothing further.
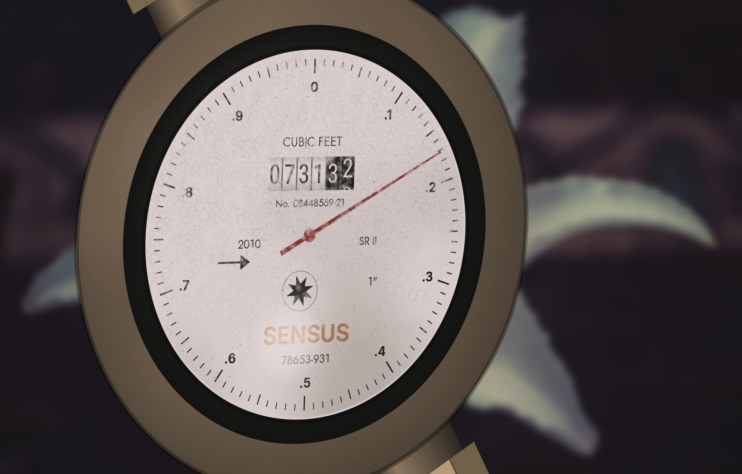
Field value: 73132.17 ft³
